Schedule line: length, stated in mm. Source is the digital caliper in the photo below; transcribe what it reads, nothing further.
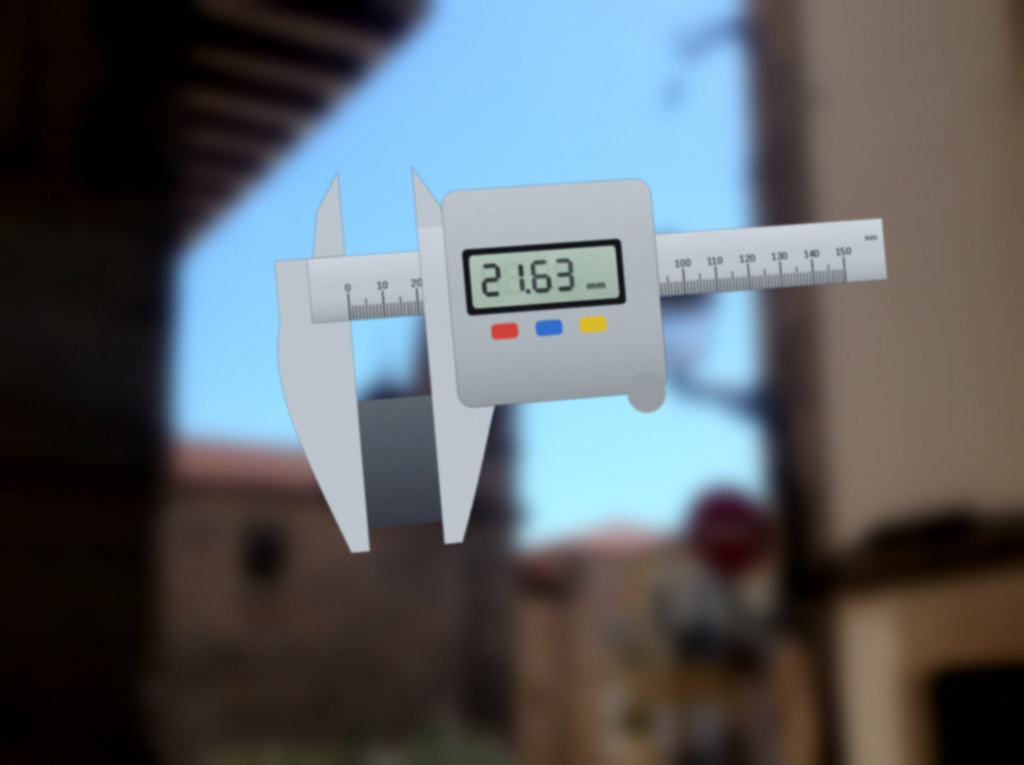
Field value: 21.63 mm
